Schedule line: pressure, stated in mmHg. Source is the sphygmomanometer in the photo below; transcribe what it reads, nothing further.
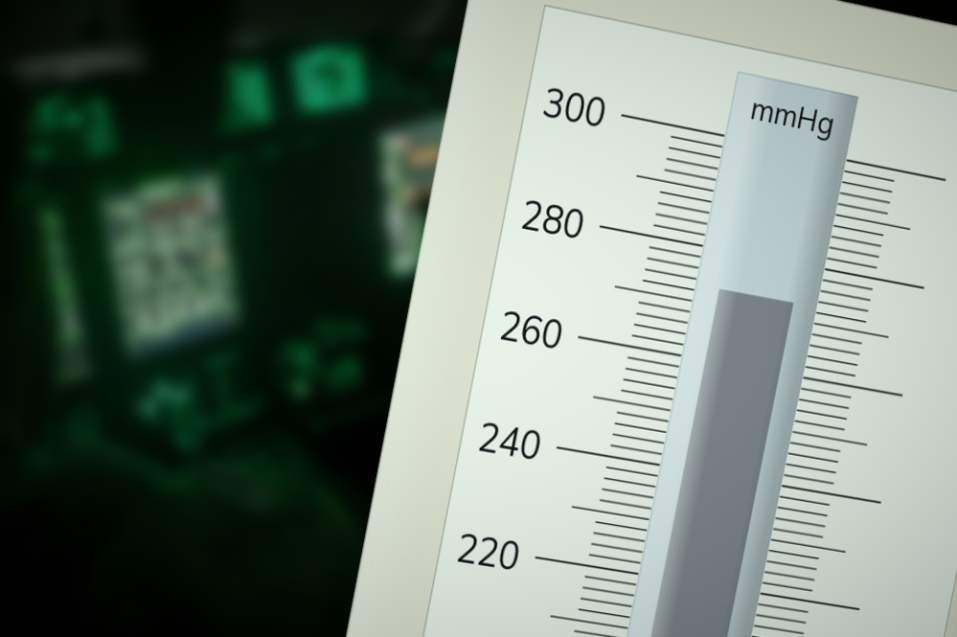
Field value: 273 mmHg
